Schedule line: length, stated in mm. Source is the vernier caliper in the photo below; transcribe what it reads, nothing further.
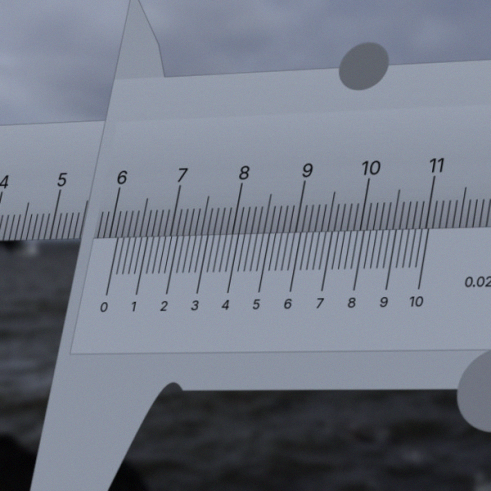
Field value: 61.4 mm
